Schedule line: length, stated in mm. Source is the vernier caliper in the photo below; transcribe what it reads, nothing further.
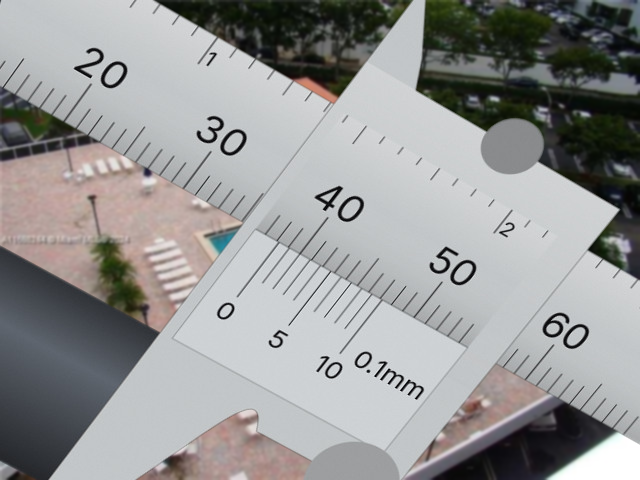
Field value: 38.2 mm
